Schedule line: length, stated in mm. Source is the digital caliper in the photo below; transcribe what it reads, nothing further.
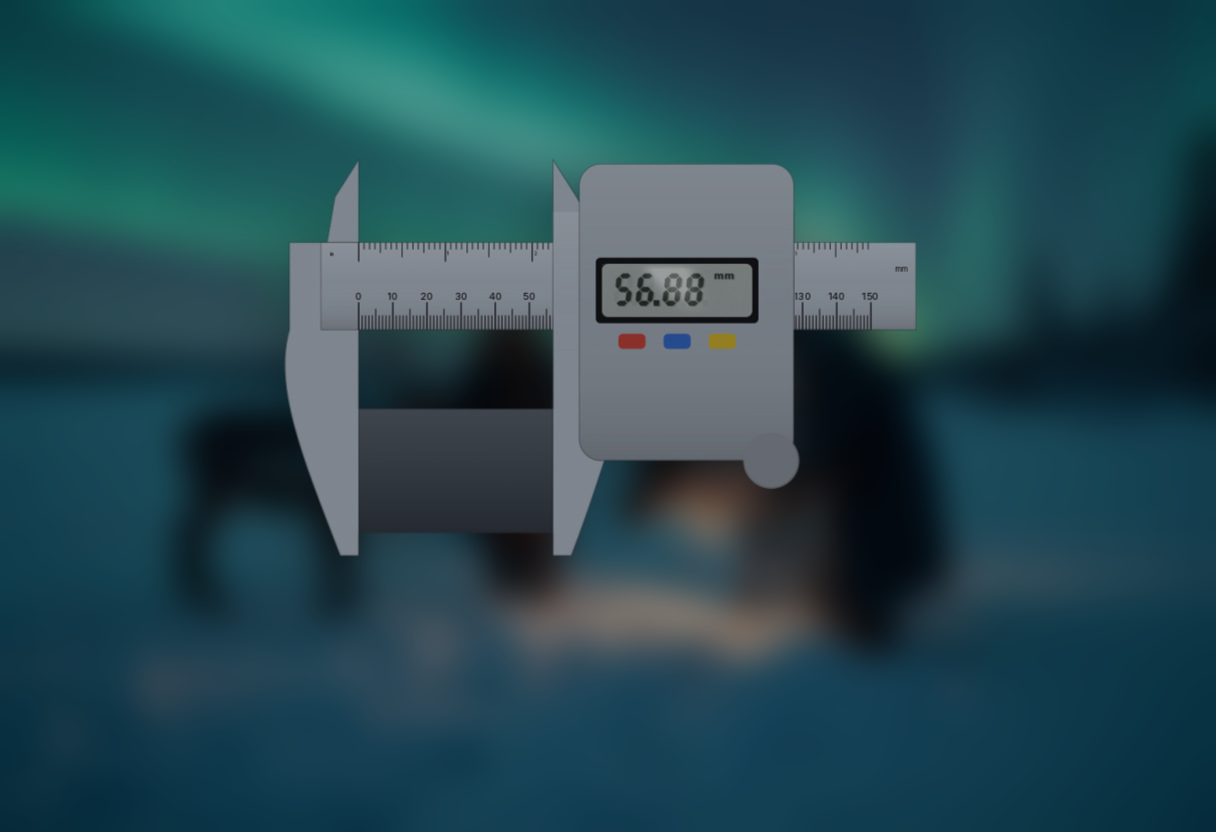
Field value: 56.88 mm
